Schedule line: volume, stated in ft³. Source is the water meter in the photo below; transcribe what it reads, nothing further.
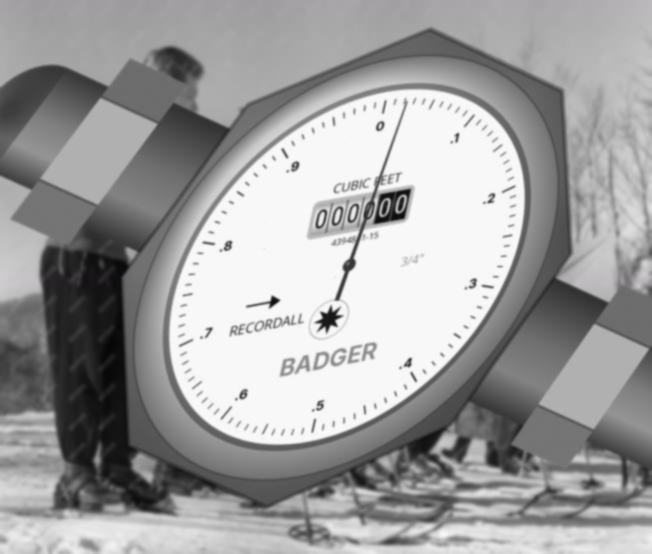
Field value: 0.02 ft³
